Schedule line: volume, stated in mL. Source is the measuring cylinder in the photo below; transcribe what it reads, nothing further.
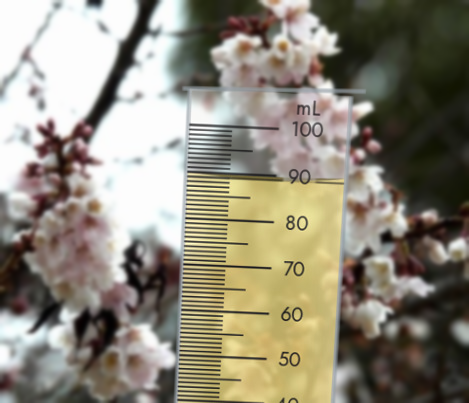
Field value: 89 mL
